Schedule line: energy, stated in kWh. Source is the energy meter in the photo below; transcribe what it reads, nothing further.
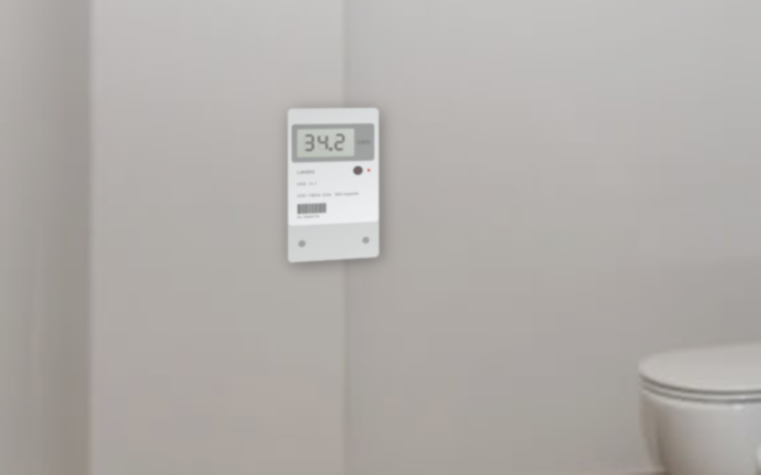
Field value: 34.2 kWh
